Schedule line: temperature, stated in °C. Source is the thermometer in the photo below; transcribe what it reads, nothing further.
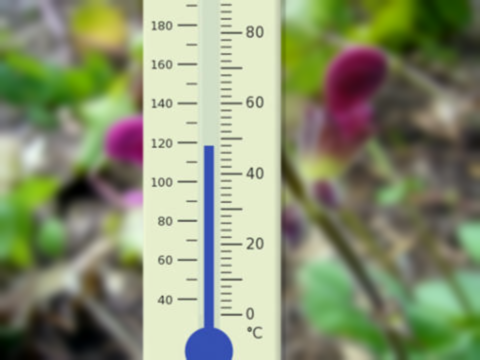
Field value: 48 °C
